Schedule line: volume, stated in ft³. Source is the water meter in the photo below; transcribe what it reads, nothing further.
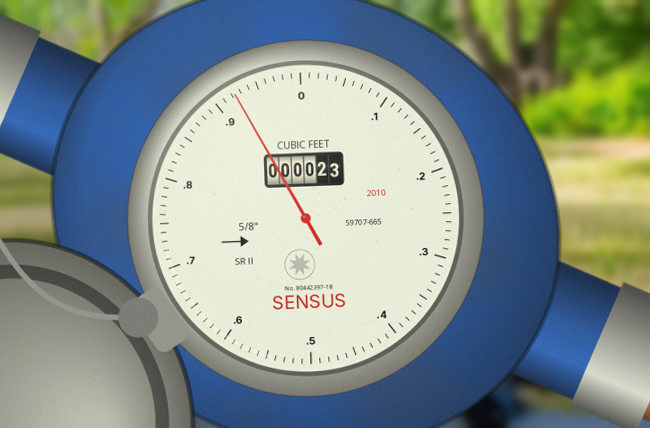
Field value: 22.92 ft³
